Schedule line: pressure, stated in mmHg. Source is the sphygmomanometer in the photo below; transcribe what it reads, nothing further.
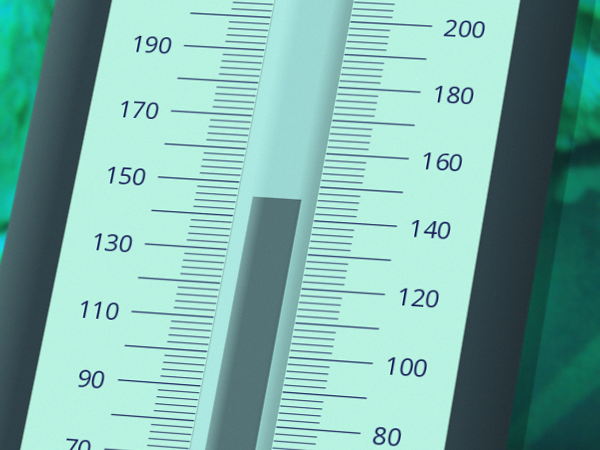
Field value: 146 mmHg
